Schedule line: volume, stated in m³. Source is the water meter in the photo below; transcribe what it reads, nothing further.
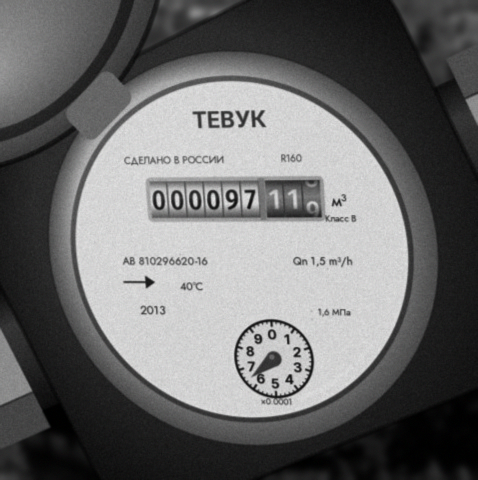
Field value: 97.1186 m³
